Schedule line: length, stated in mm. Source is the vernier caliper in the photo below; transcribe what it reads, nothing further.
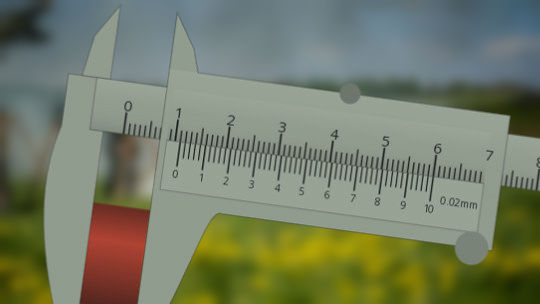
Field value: 11.0 mm
